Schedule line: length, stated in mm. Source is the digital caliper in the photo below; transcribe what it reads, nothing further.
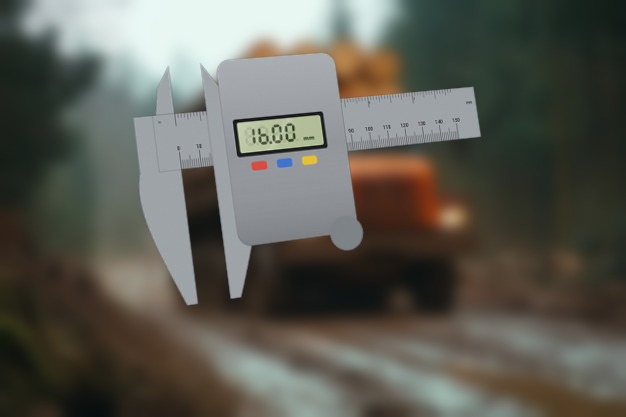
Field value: 16.00 mm
